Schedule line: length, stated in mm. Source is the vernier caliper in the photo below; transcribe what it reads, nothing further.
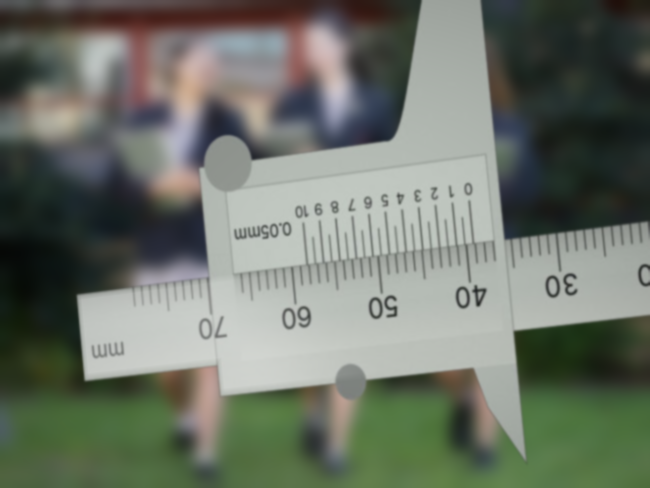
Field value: 39.2 mm
